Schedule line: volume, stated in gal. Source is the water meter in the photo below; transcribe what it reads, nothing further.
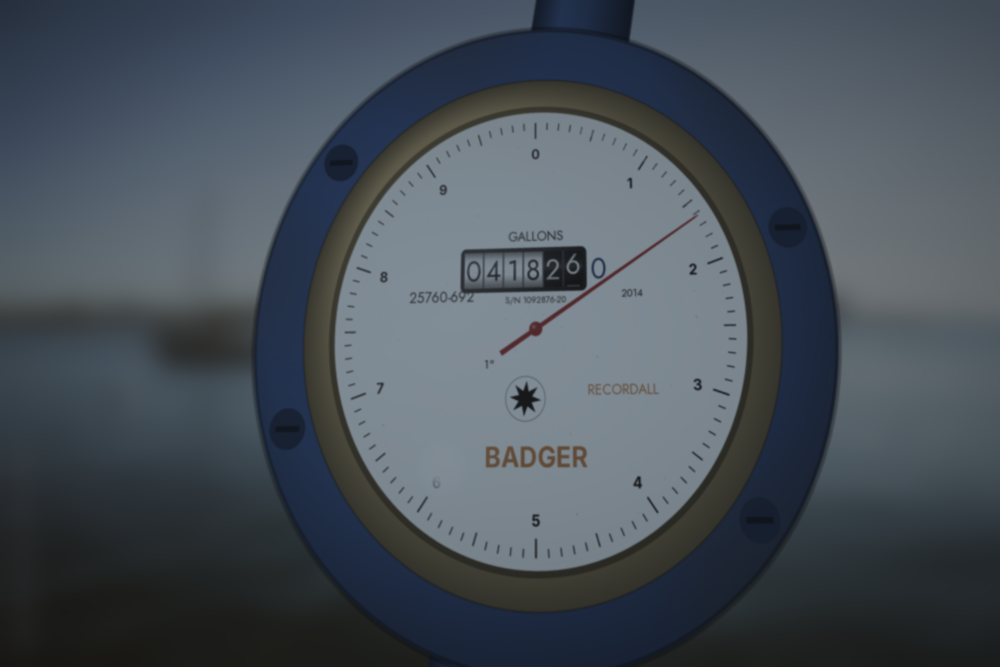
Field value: 418261.6 gal
